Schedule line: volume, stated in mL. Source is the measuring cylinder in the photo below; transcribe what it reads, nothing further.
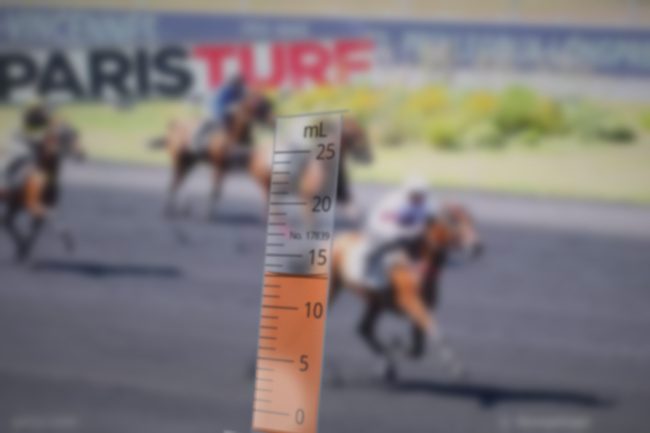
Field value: 13 mL
